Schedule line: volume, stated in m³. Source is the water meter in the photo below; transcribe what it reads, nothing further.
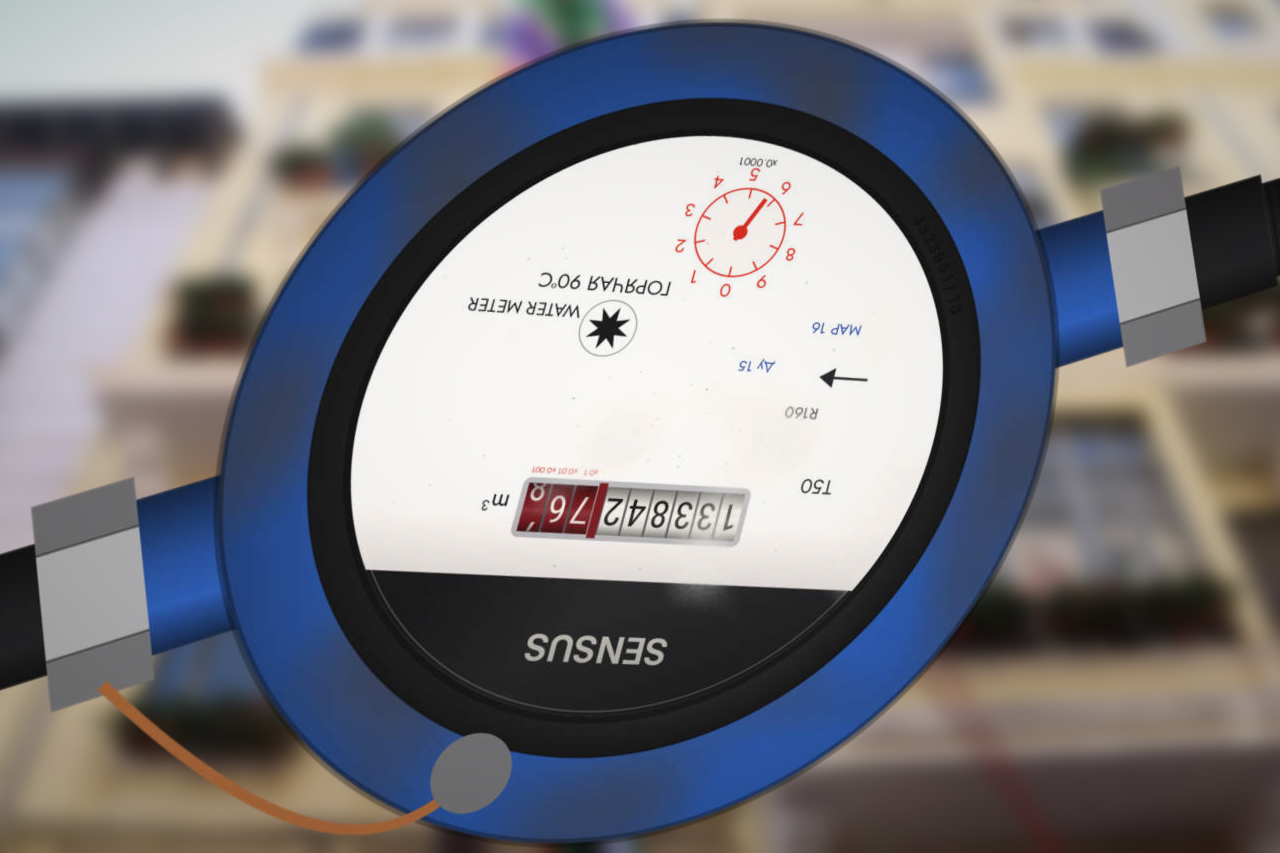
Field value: 133842.7675 m³
